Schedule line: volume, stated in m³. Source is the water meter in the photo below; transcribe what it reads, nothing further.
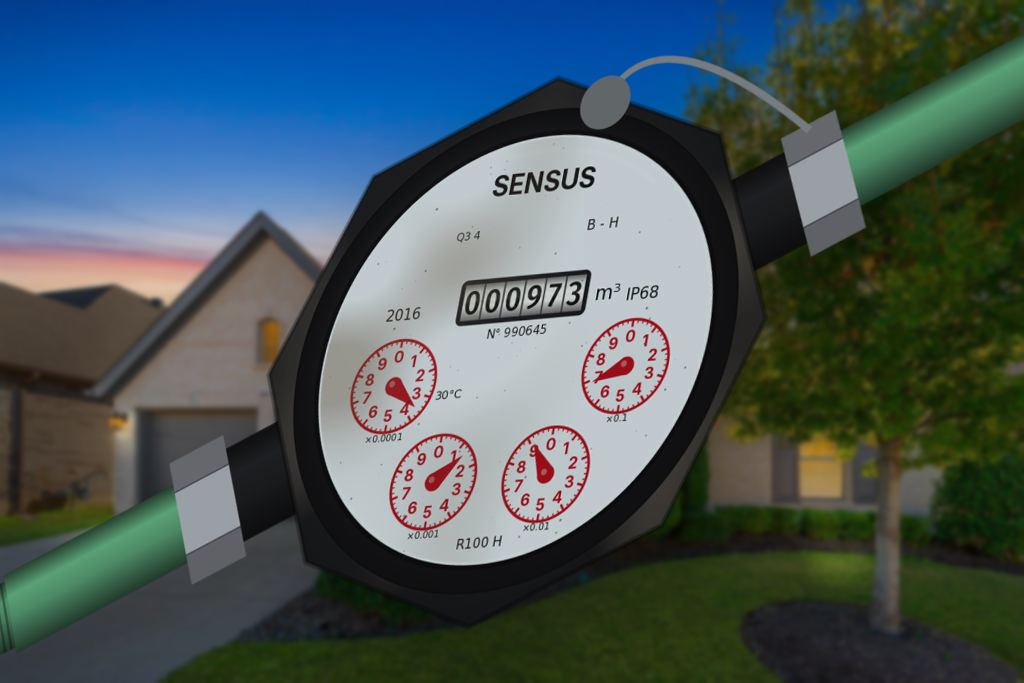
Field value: 973.6913 m³
